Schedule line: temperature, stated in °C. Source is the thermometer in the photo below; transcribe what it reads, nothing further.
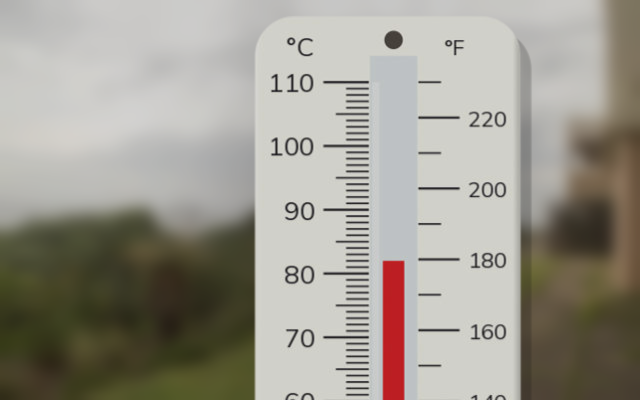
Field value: 82 °C
